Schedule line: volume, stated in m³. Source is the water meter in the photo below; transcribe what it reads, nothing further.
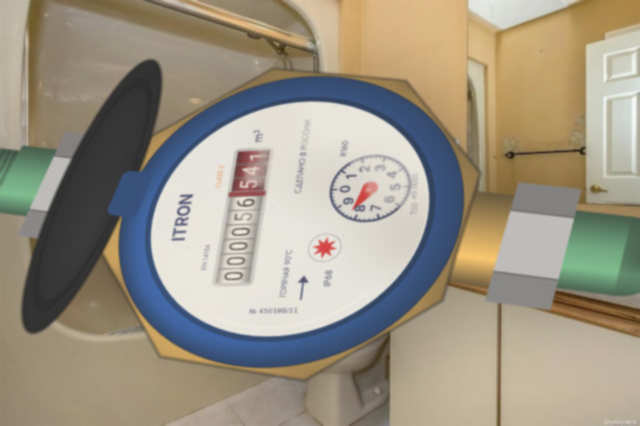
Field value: 56.5408 m³
